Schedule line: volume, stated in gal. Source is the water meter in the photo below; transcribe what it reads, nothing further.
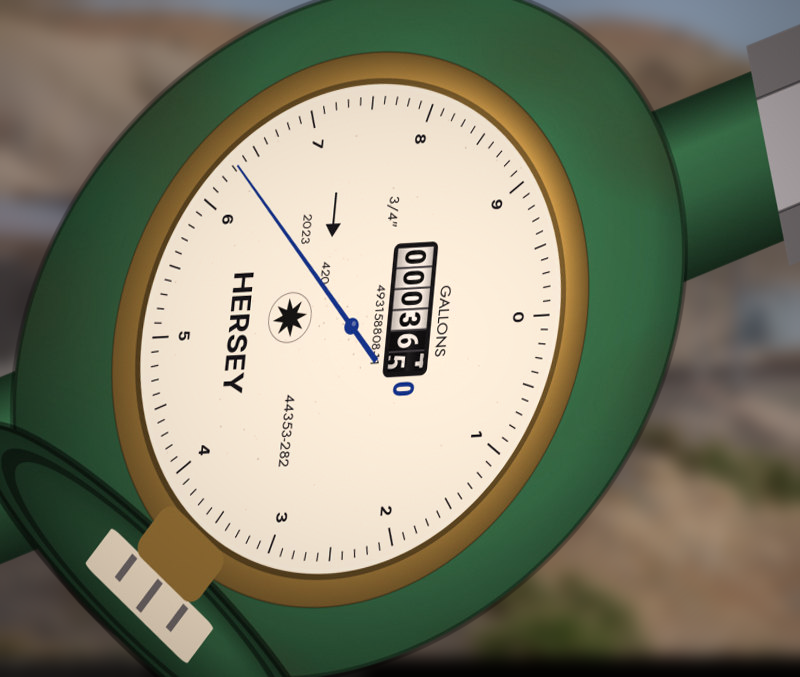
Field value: 3646.3 gal
